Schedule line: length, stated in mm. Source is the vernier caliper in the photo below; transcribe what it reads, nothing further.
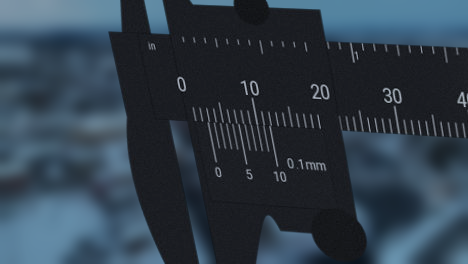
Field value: 2.8 mm
